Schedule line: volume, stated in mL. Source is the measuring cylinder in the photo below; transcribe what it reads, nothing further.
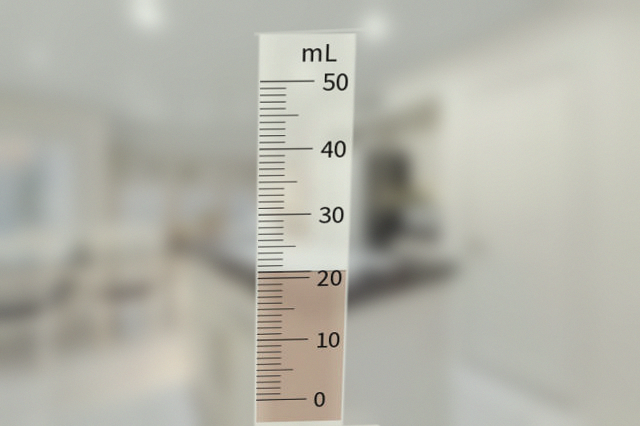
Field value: 21 mL
